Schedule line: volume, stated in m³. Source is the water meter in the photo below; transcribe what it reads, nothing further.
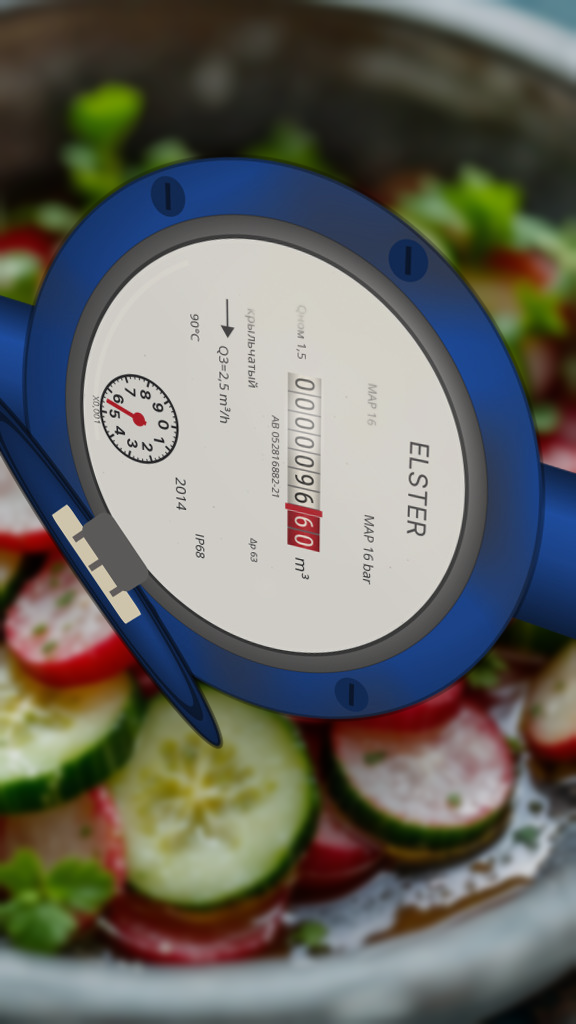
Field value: 96.605 m³
